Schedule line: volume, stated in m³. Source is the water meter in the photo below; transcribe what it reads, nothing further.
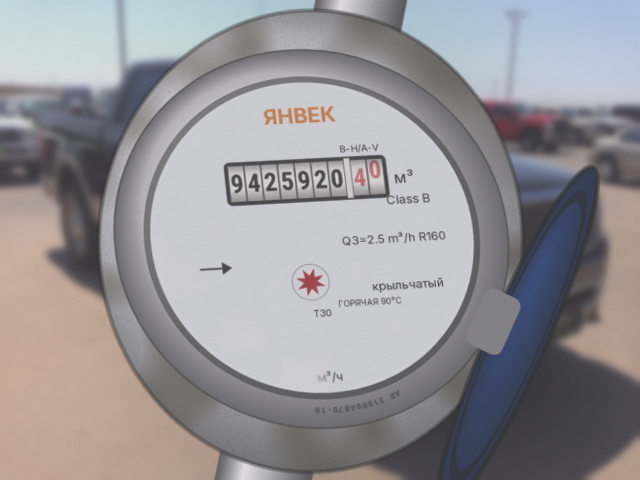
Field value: 9425920.40 m³
